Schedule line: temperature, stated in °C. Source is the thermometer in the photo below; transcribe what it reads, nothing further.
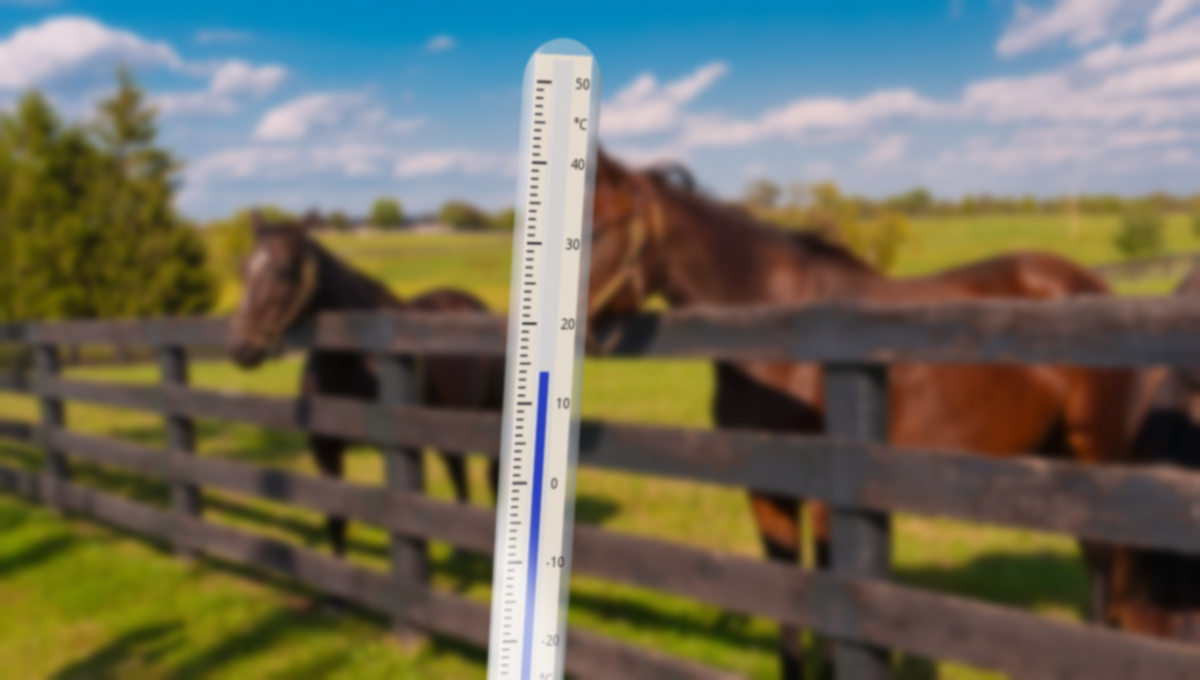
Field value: 14 °C
